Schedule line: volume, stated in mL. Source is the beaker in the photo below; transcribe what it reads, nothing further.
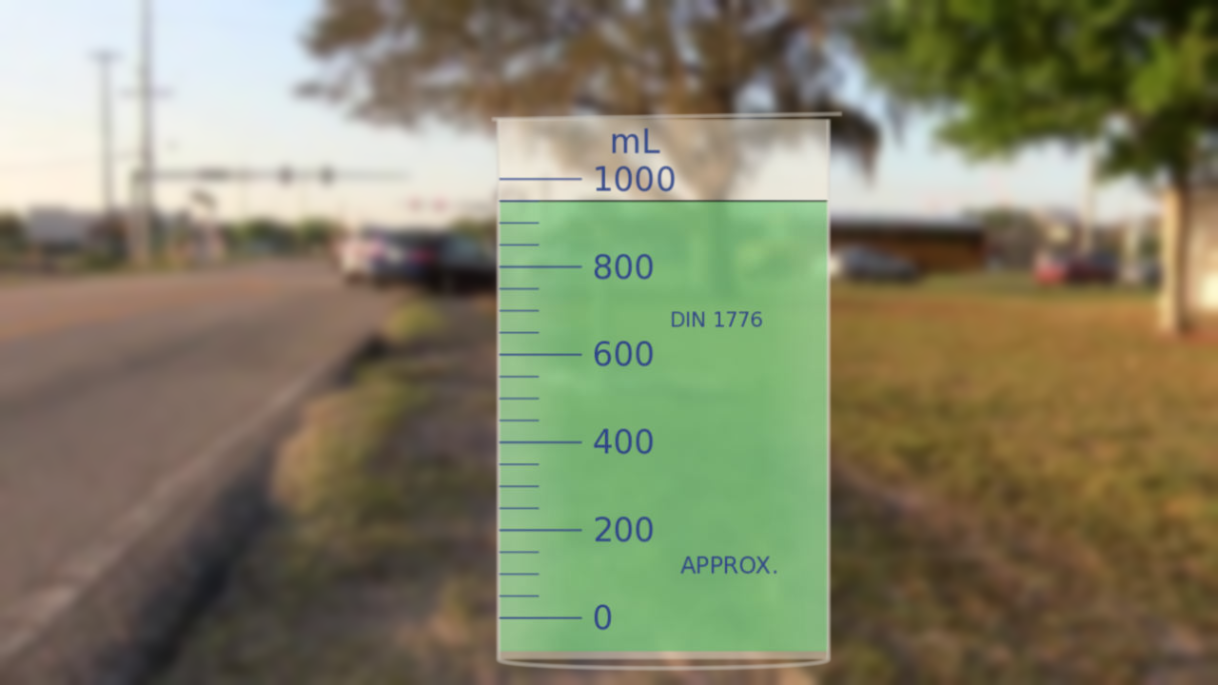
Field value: 950 mL
